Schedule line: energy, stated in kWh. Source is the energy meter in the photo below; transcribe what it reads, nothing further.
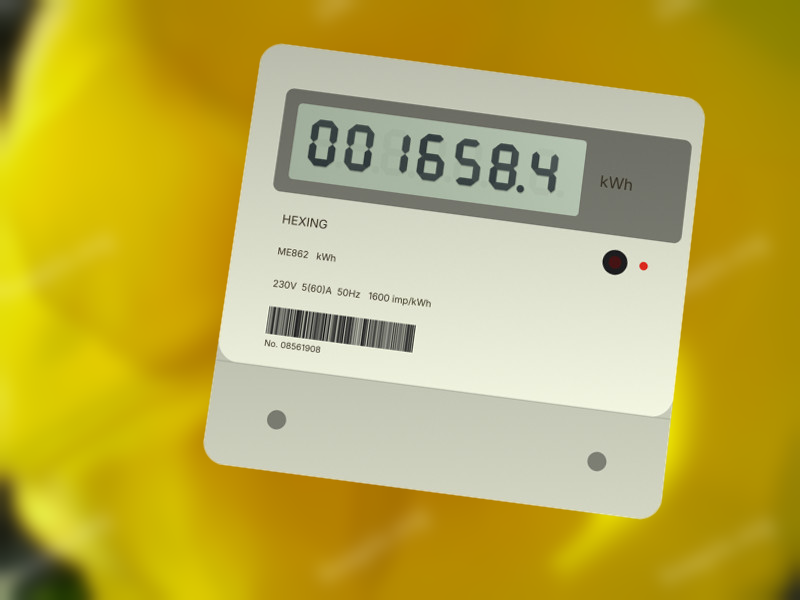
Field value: 1658.4 kWh
